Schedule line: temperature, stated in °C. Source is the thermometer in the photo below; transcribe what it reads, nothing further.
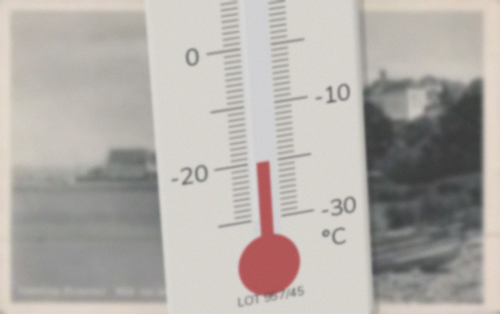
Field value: -20 °C
